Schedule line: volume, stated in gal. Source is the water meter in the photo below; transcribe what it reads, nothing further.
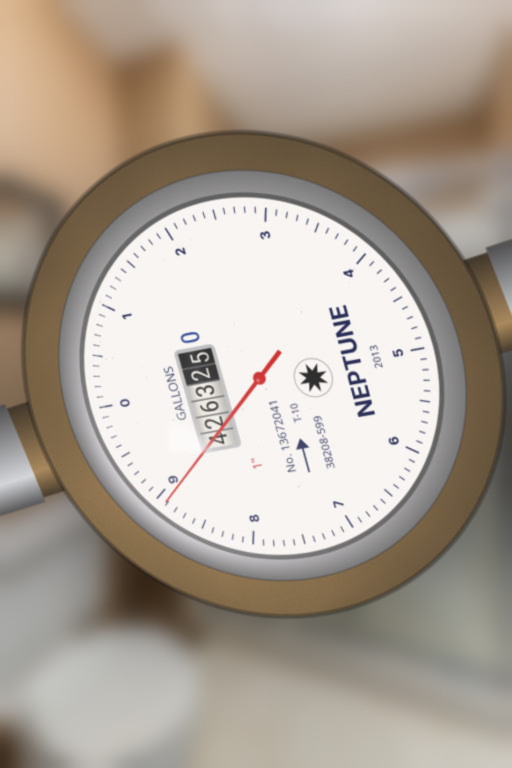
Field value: 4263248.9 gal
